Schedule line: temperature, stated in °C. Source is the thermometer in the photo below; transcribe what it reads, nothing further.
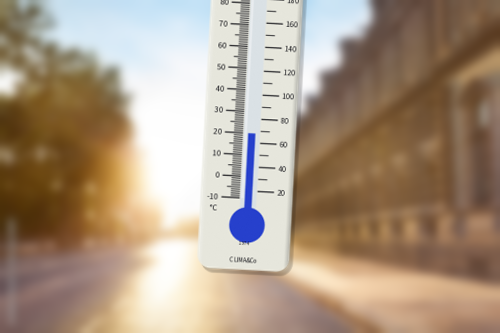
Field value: 20 °C
